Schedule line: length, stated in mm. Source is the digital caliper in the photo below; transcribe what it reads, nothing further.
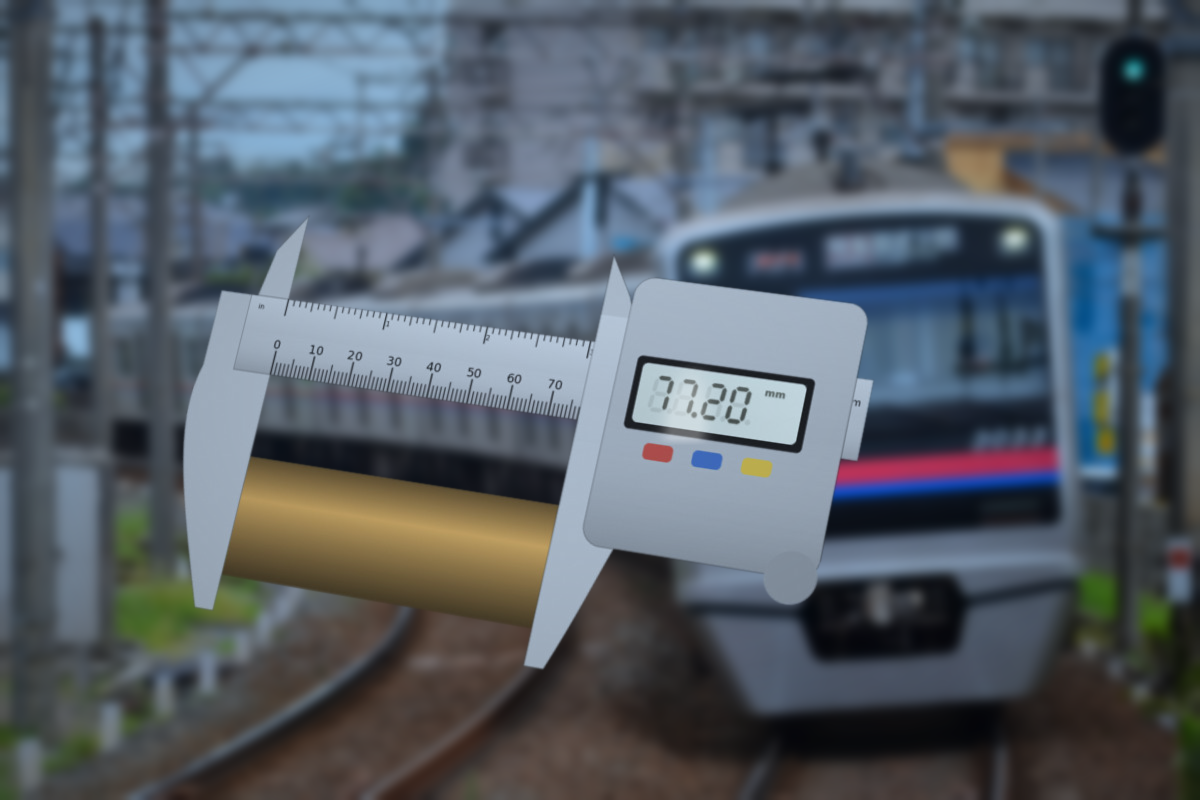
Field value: 77.20 mm
